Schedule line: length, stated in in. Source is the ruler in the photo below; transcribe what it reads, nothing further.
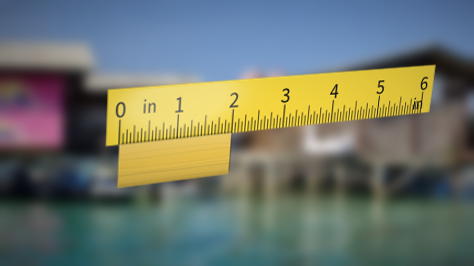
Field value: 2 in
